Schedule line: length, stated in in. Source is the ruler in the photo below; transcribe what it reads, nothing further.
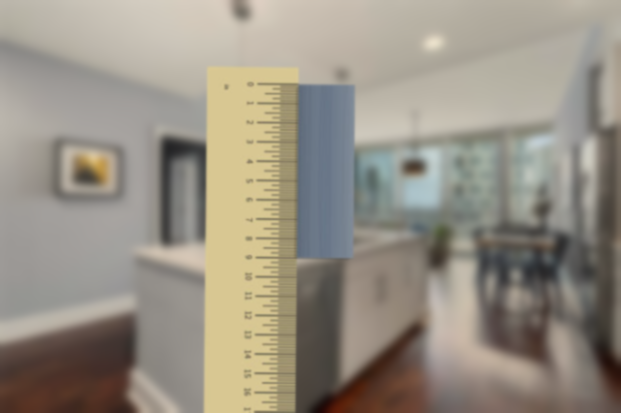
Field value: 9 in
